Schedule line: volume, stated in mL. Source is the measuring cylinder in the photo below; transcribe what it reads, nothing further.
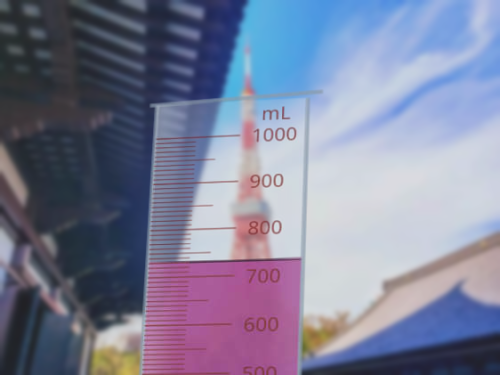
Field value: 730 mL
